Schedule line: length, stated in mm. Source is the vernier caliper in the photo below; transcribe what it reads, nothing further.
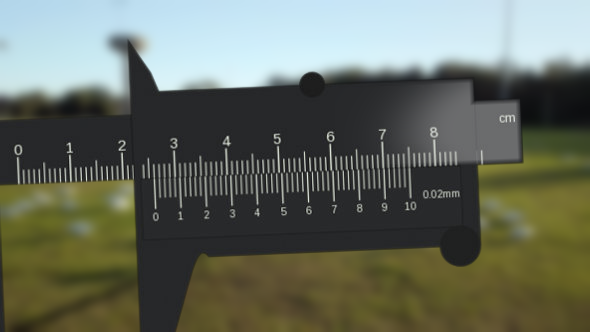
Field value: 26.0 mm
